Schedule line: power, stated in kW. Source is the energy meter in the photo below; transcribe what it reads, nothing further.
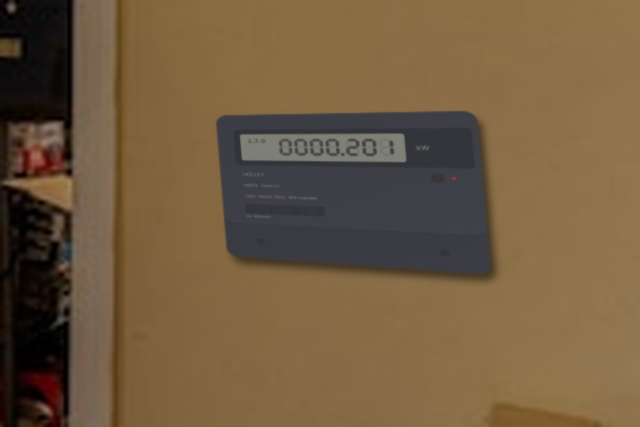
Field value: 0.201 kW
